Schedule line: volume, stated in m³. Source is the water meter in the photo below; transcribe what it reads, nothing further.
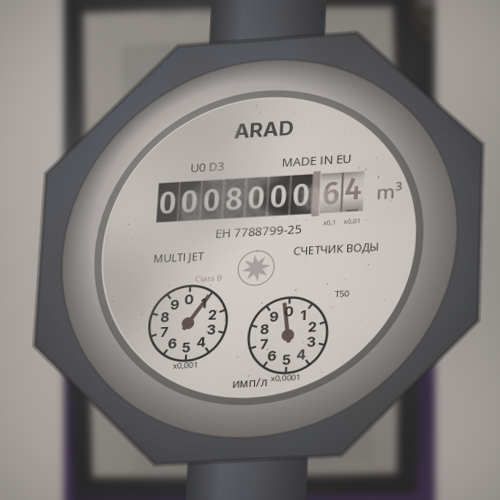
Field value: 8000.6409 m³
